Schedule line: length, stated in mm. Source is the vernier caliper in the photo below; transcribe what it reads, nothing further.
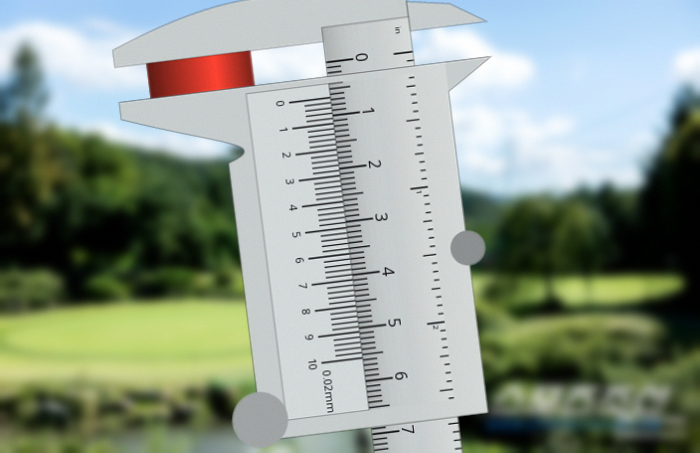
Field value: 6.6 mm
